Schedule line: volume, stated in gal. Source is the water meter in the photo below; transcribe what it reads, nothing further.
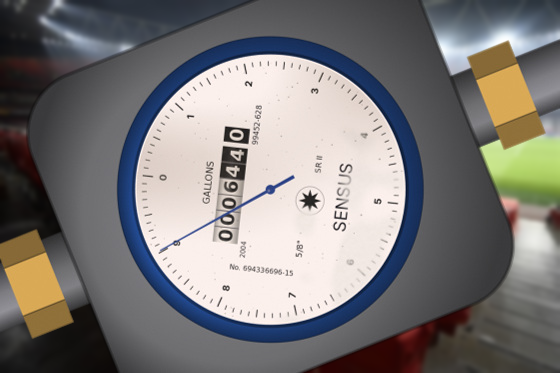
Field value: 6439.0 gal
